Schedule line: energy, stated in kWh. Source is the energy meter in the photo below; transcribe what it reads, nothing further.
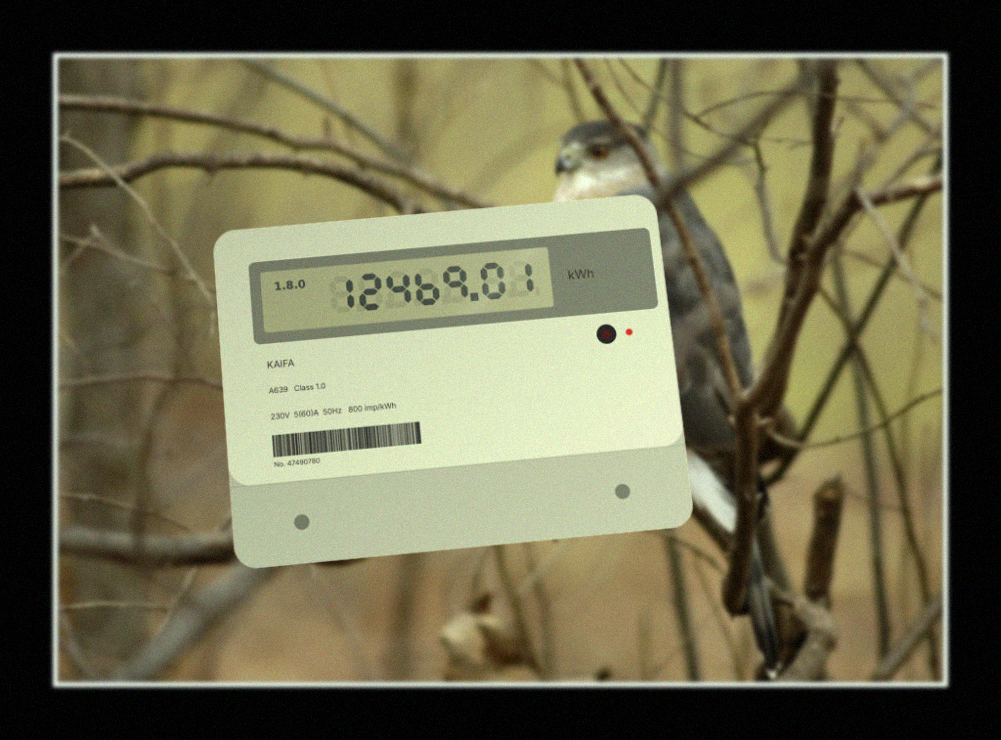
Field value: 12469.01 kWh
